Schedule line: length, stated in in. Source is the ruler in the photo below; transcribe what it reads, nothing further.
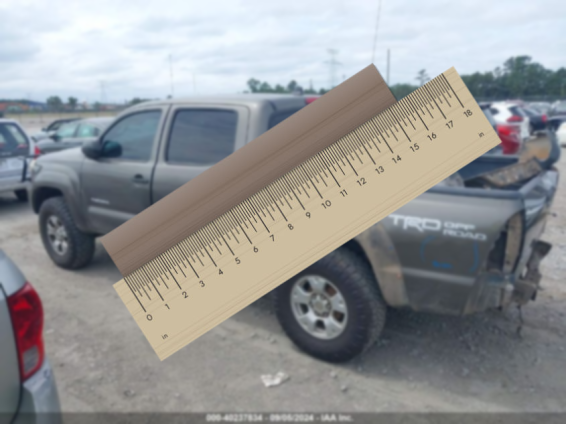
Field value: 15.5 in
